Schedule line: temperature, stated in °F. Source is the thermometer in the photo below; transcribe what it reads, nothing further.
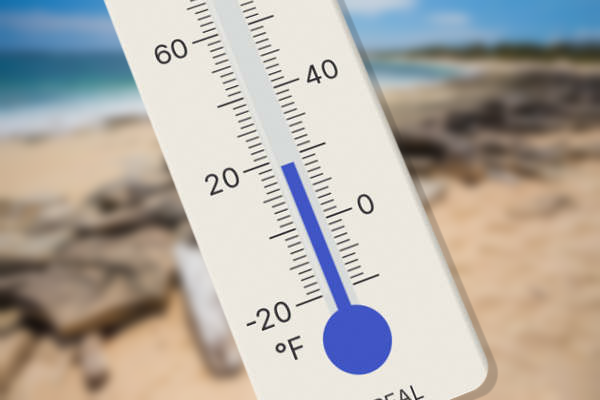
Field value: 18 °F
